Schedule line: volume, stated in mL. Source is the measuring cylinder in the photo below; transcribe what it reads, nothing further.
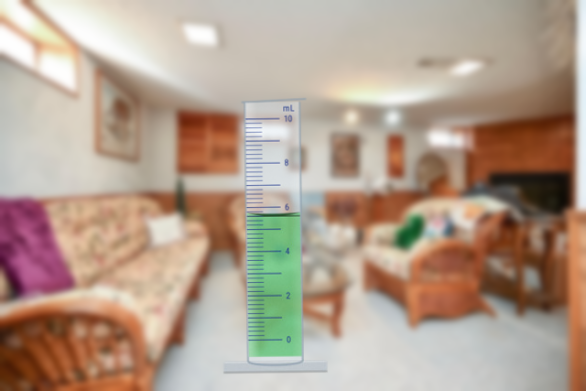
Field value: 5.6 mL
